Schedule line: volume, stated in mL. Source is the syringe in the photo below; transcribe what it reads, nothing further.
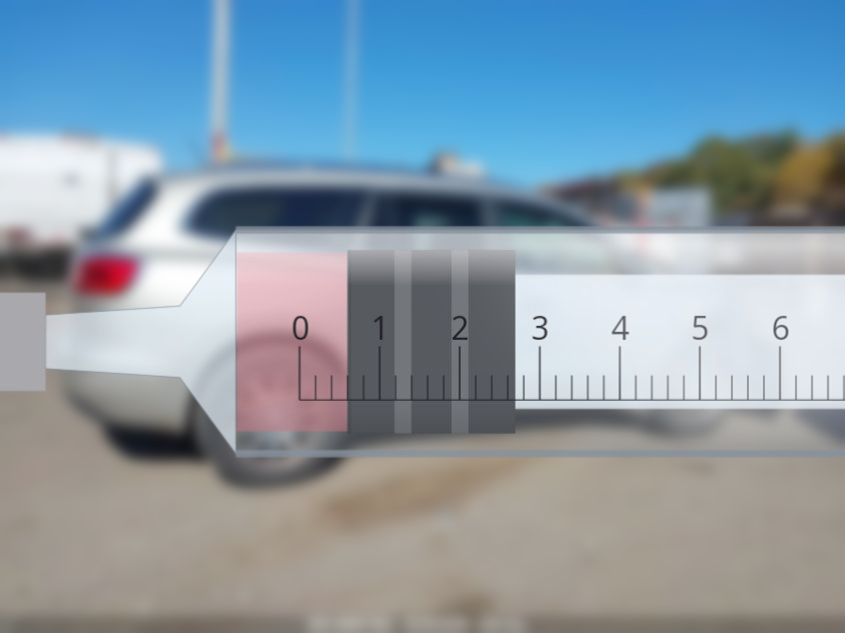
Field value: 0.6 mL
